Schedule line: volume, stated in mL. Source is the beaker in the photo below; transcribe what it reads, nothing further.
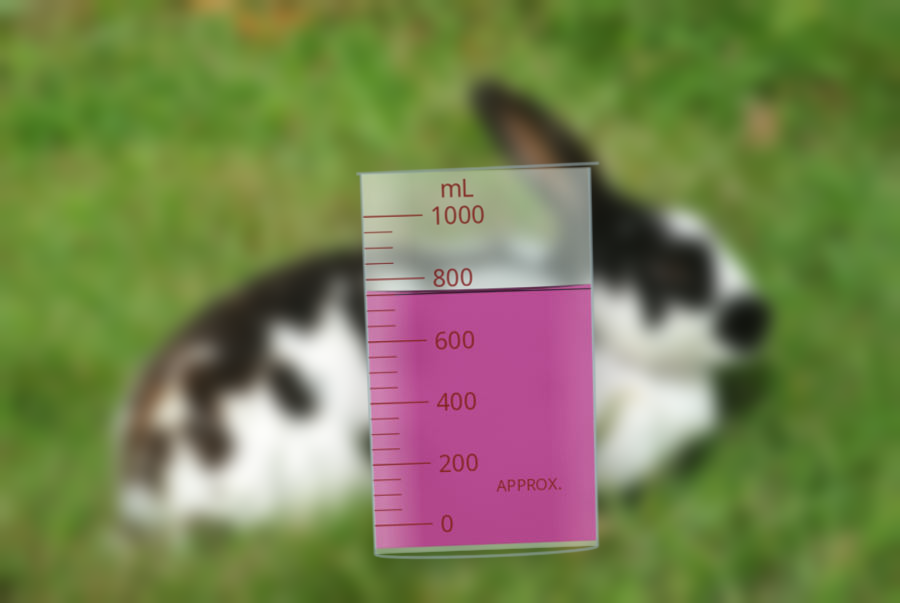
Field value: 750 mL
